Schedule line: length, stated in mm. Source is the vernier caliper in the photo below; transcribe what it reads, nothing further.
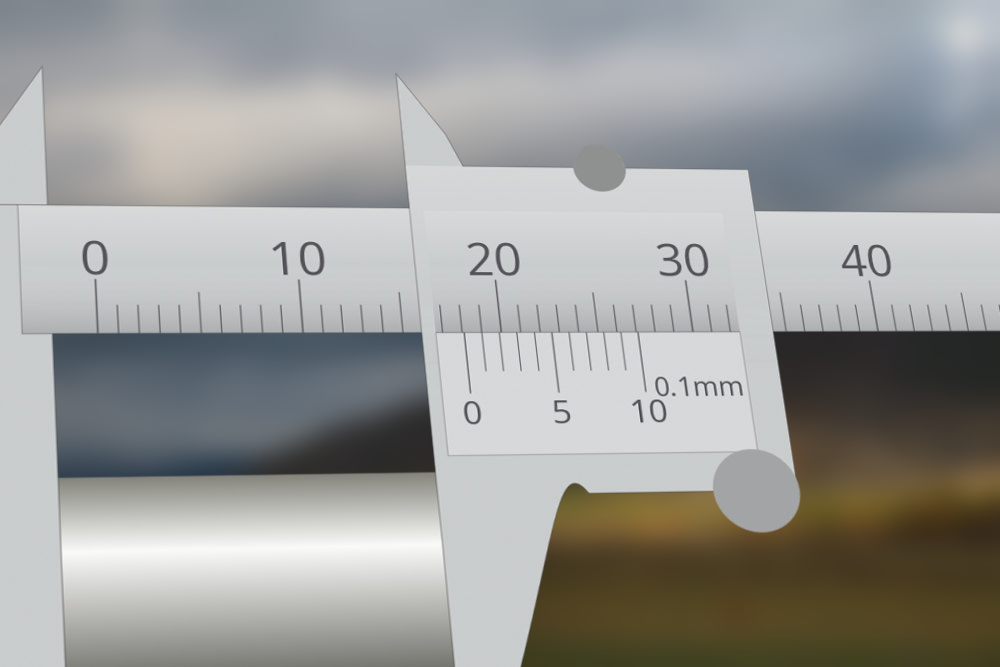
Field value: 18.1 mm
